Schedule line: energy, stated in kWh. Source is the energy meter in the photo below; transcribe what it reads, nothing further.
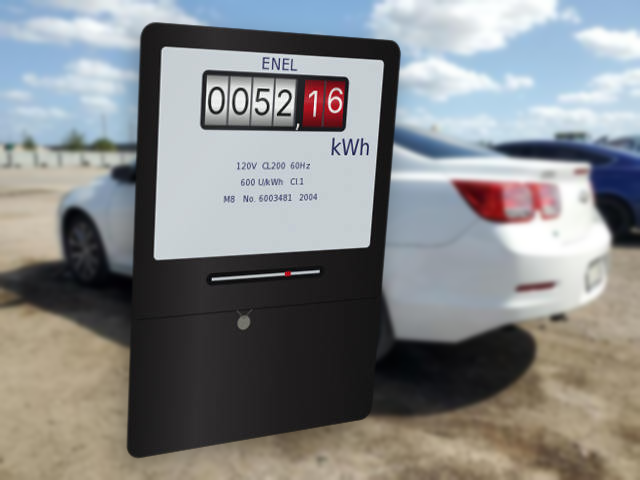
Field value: 52.16 kWh
